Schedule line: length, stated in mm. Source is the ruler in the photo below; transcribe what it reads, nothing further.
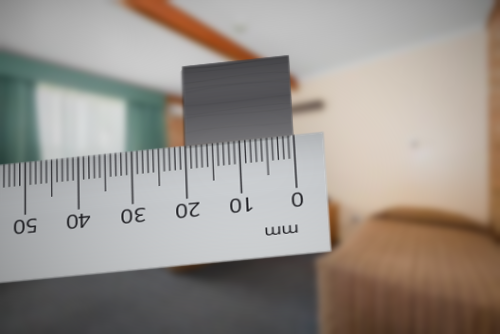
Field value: 20 mm
